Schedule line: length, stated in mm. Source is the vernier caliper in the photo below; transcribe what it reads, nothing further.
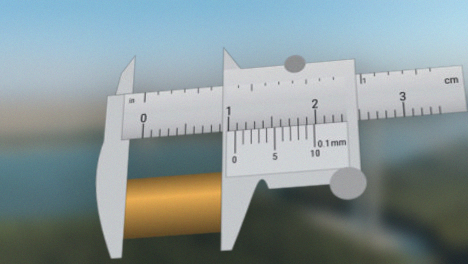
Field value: 10.8 mm
